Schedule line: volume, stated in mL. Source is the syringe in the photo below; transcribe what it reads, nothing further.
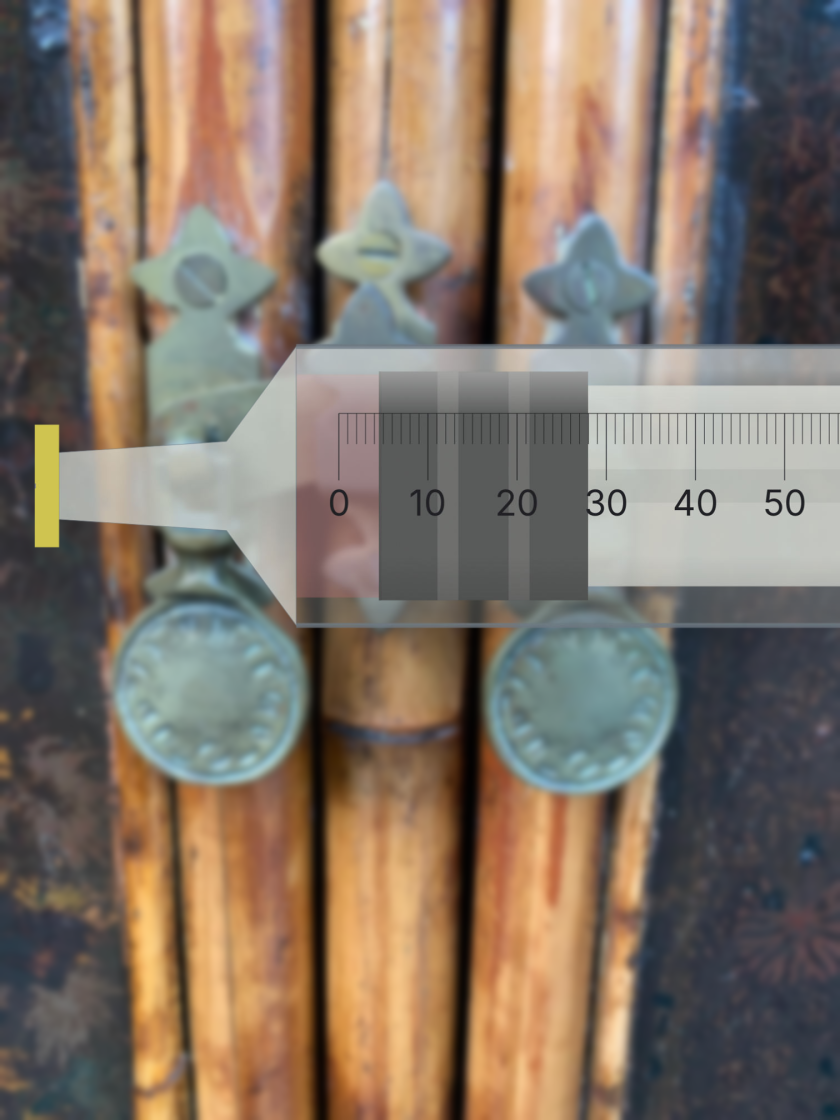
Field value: 4.5 mL
